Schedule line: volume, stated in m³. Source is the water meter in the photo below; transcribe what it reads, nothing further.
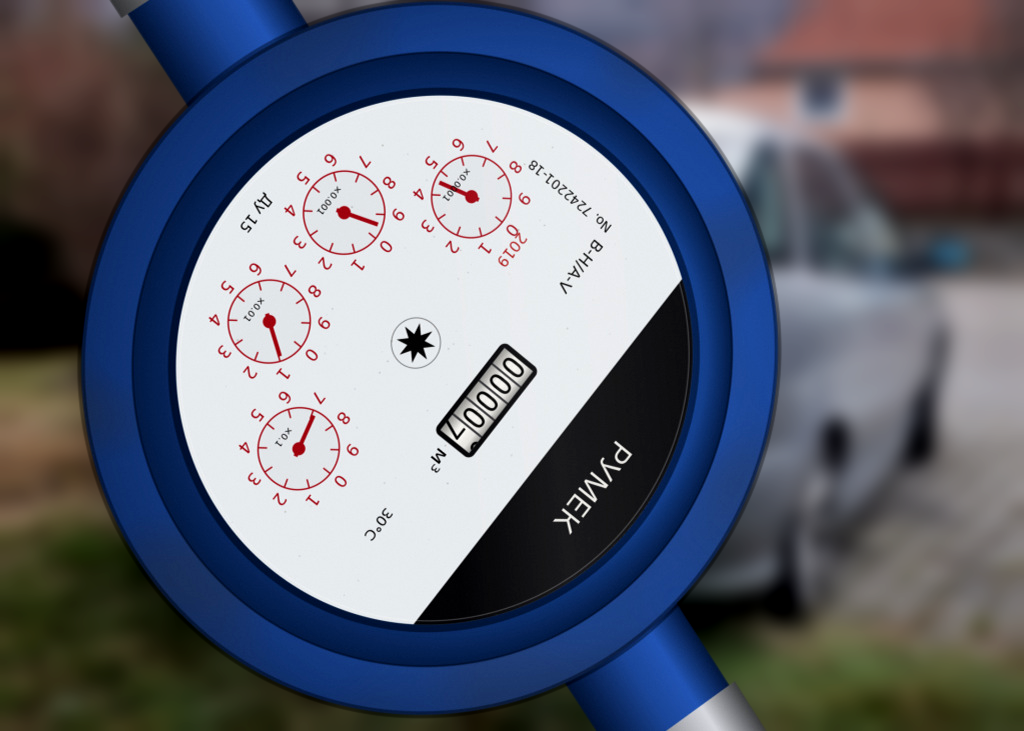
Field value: 6.7094 m³
